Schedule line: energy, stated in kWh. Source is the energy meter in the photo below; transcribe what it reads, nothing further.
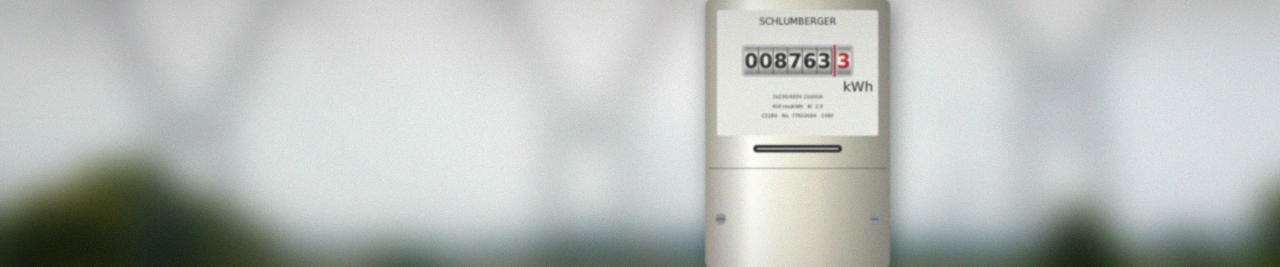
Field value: 8763.3 kWh
